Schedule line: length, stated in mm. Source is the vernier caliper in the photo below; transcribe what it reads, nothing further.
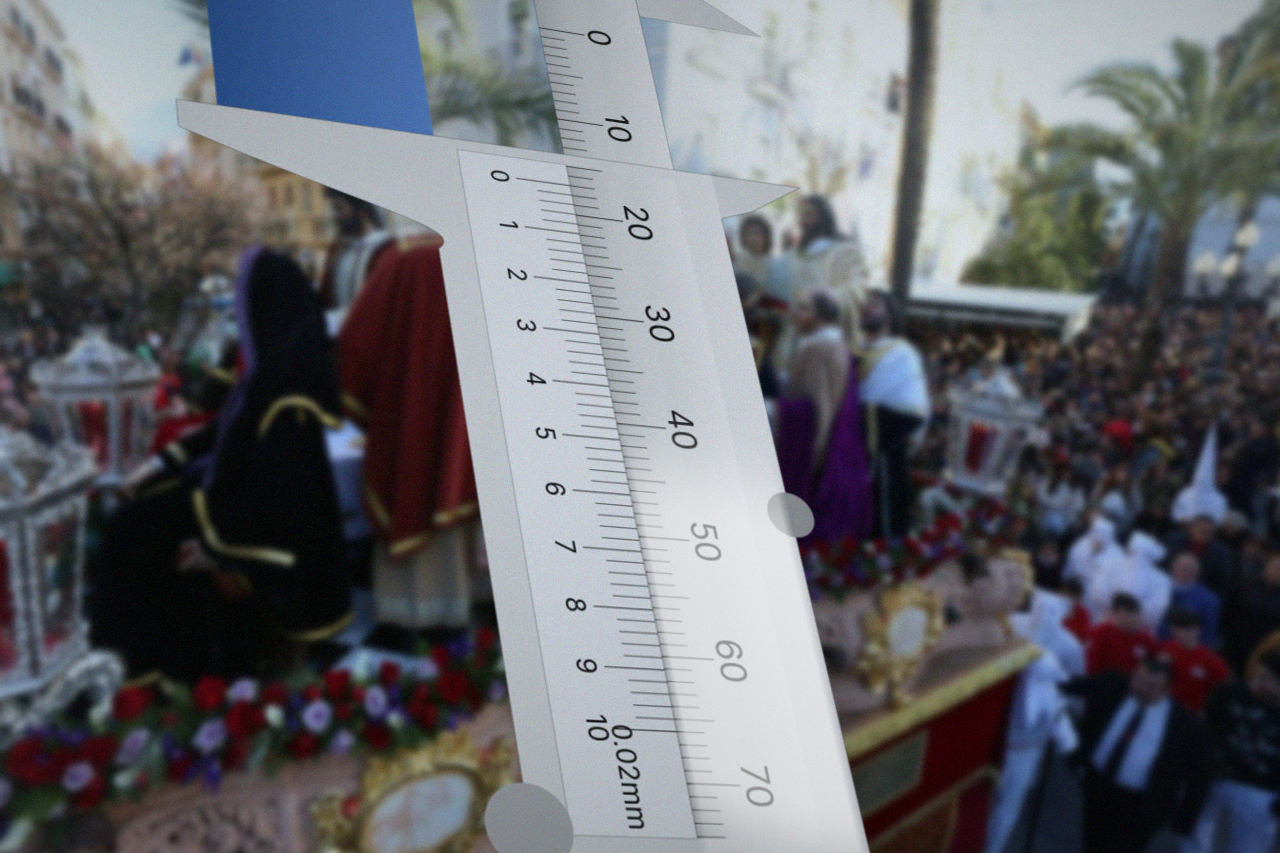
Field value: 17.0 mm
